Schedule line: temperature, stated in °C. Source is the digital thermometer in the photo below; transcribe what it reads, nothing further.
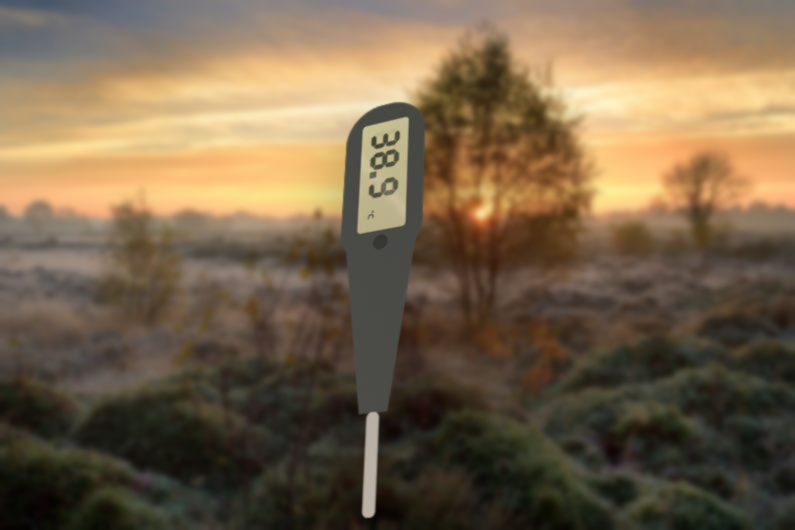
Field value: 38.9 °C
